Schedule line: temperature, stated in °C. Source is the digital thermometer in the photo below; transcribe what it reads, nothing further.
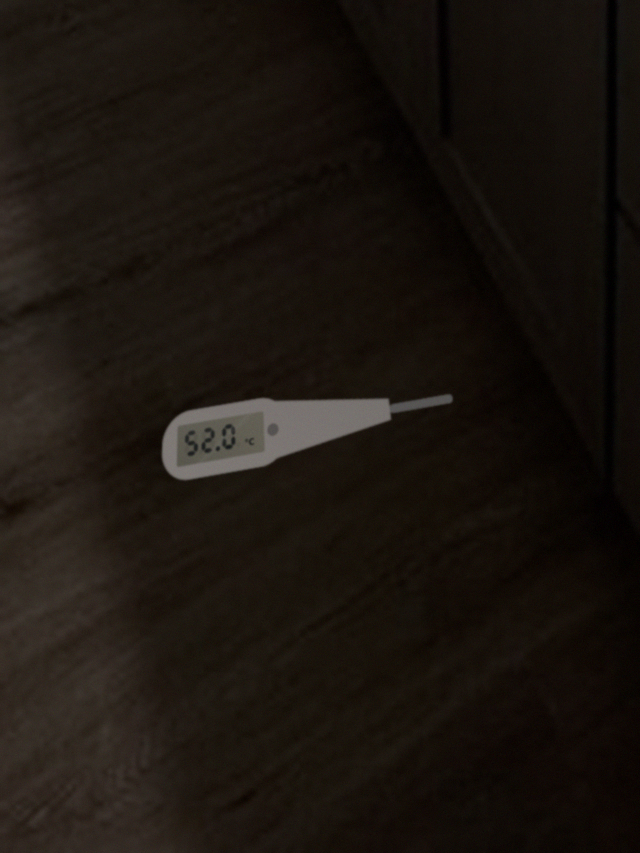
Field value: 52.0 °C
